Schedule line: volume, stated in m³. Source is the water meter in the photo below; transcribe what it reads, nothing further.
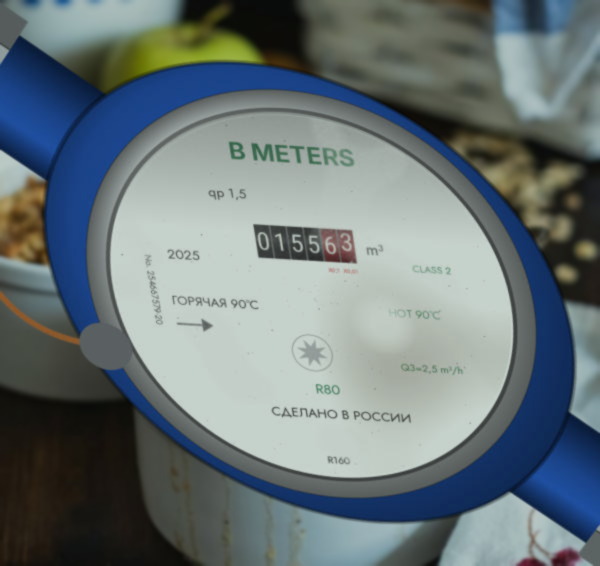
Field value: 155.63 m³
